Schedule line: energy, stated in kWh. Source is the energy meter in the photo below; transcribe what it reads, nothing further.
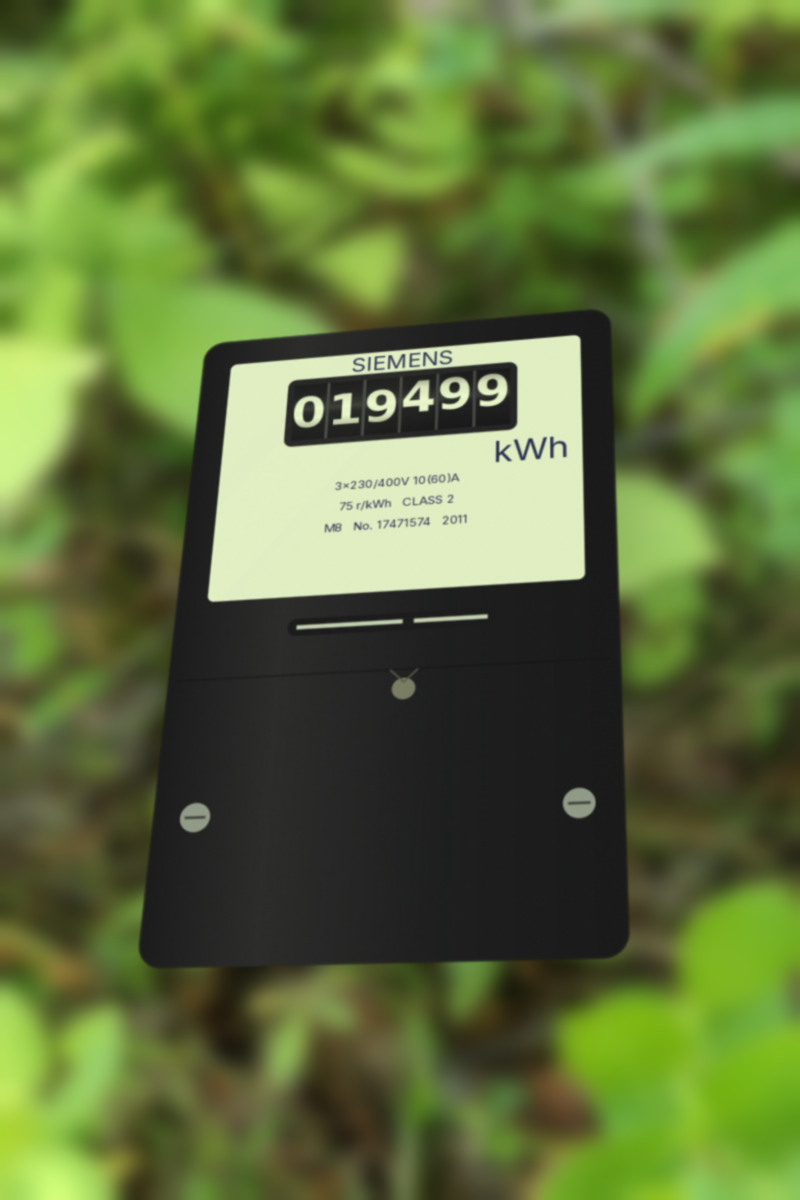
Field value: 19499 kWh
